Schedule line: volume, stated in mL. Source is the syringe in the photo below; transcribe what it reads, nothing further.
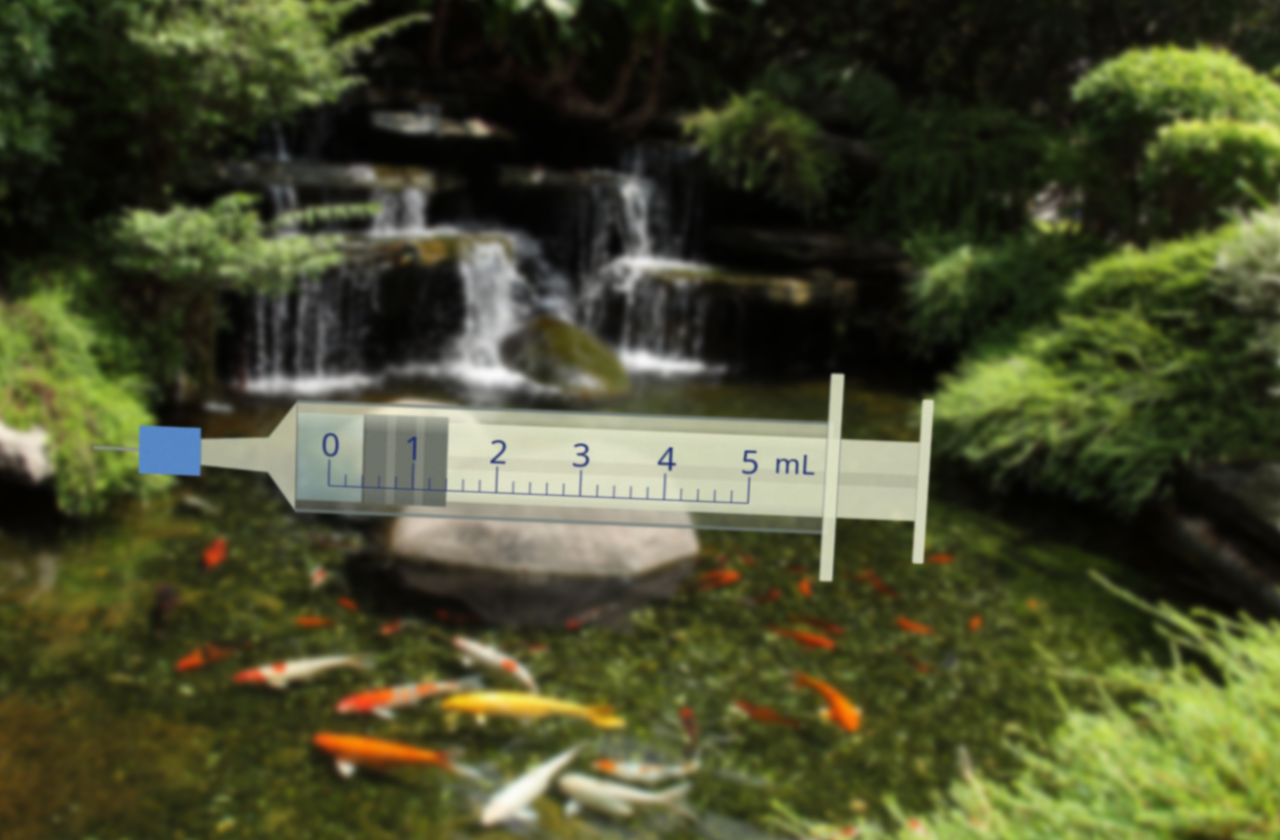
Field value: 0.4 mL
